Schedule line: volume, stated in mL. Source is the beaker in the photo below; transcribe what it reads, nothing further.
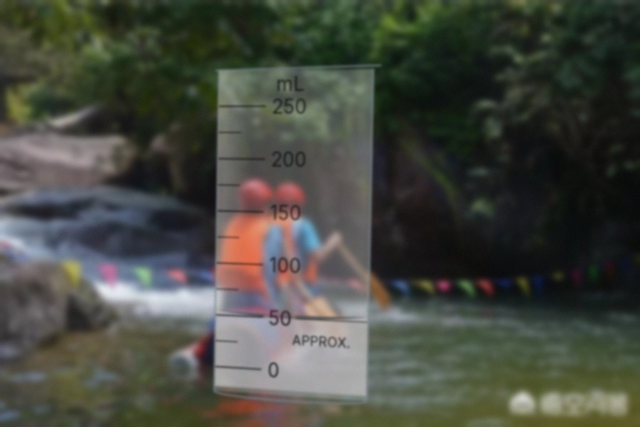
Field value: 50 mL
